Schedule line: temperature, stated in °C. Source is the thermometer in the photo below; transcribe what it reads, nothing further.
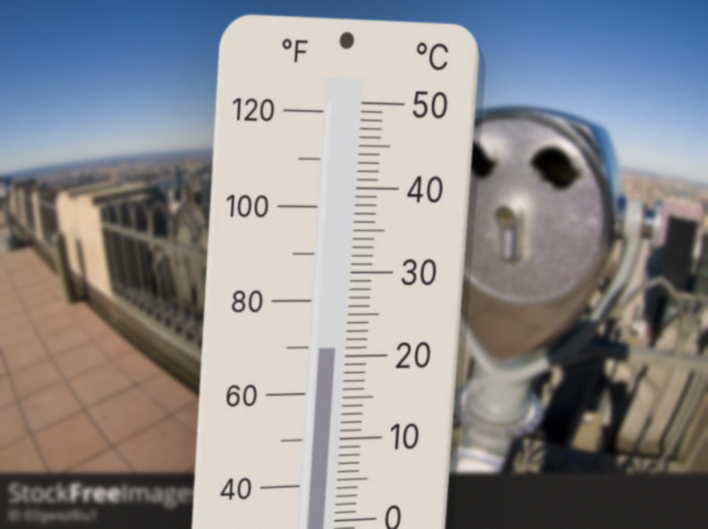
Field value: 21 °C
